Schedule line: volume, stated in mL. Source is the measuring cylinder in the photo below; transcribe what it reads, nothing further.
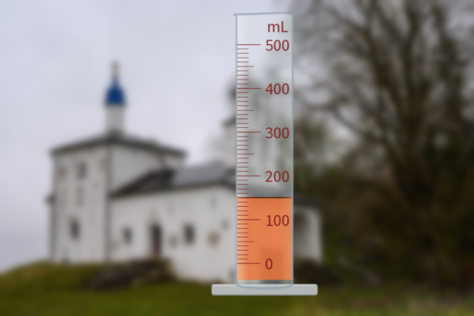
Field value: 150 mL
